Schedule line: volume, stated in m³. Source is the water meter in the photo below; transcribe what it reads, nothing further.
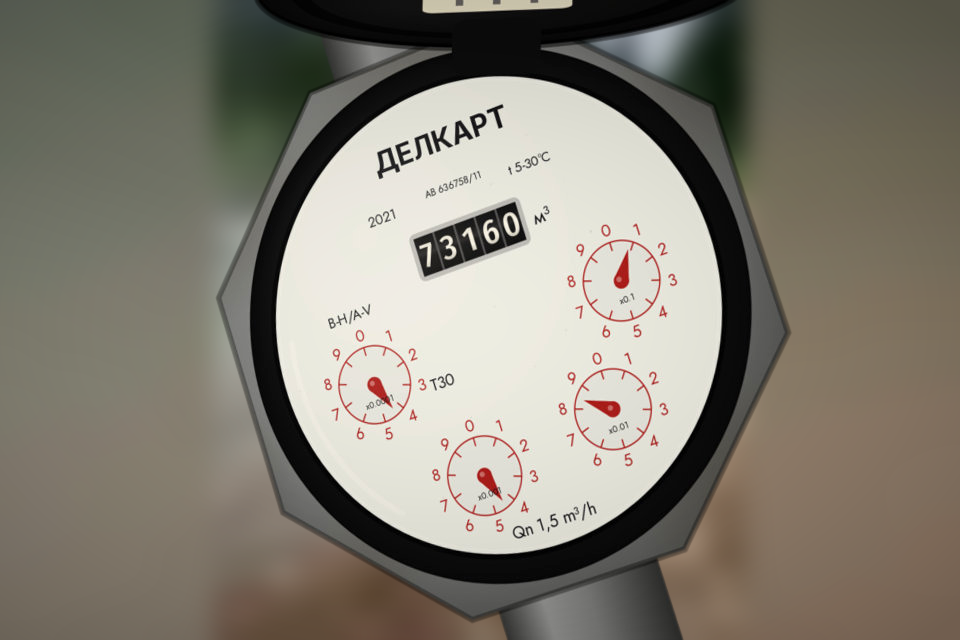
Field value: 73160.0844 m³
